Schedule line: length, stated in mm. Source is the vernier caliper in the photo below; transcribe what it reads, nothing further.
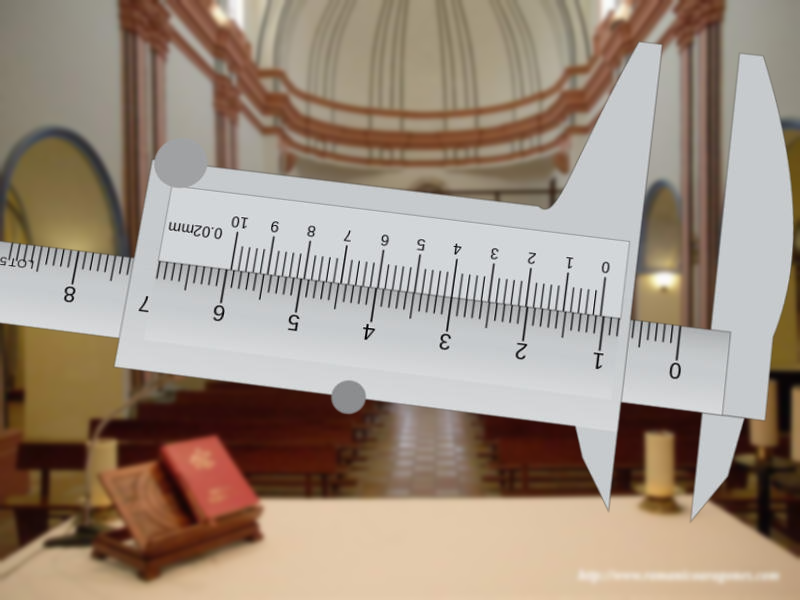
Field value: 10.4 mm
